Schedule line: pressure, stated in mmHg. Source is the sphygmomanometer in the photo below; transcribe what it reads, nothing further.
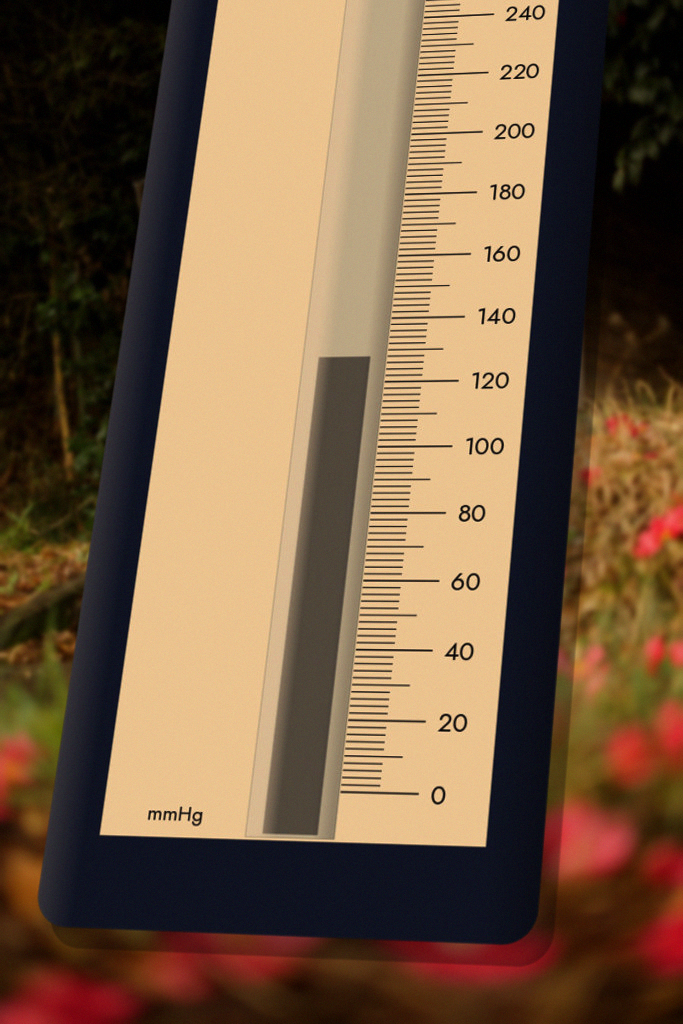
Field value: 128 mmHg
